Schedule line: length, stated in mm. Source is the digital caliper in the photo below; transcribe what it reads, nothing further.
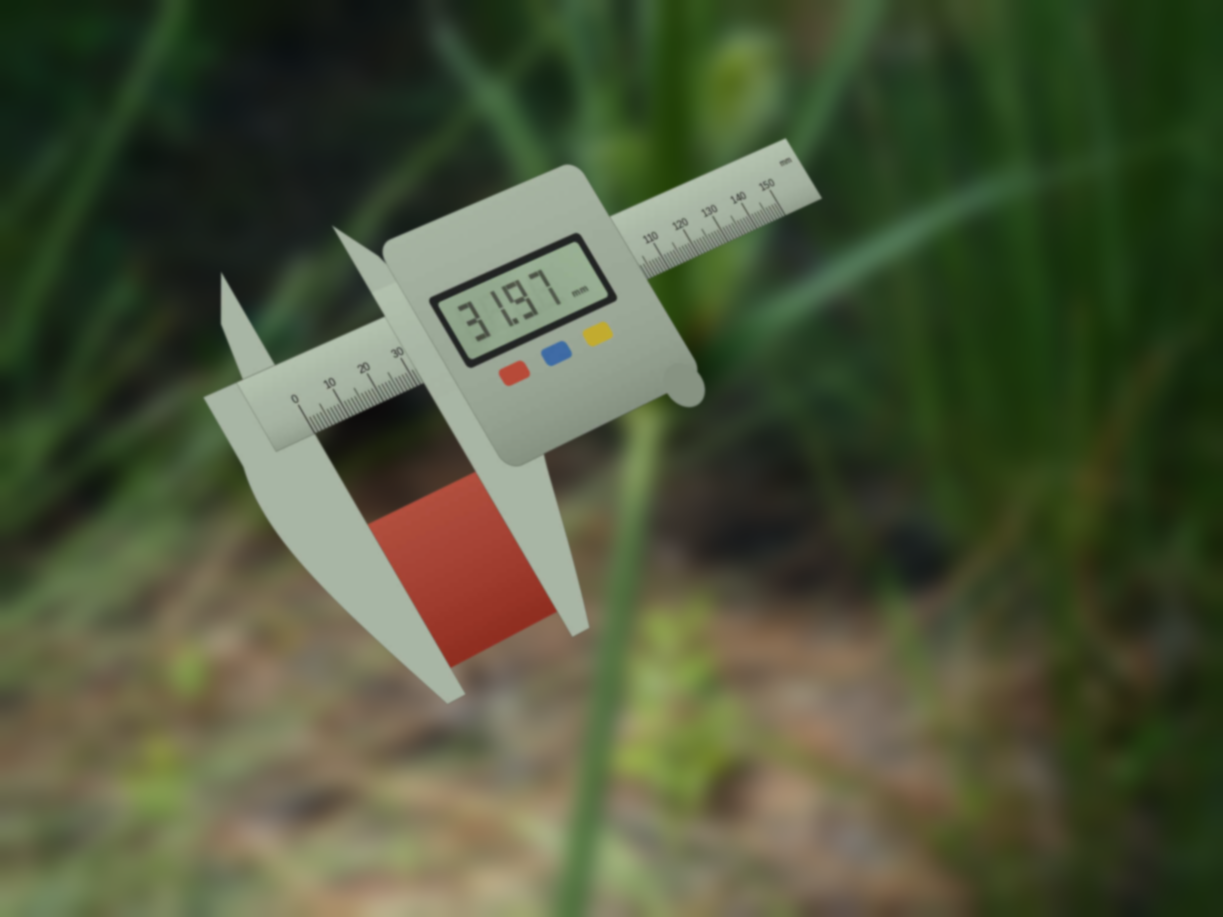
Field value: 31.97 mm
